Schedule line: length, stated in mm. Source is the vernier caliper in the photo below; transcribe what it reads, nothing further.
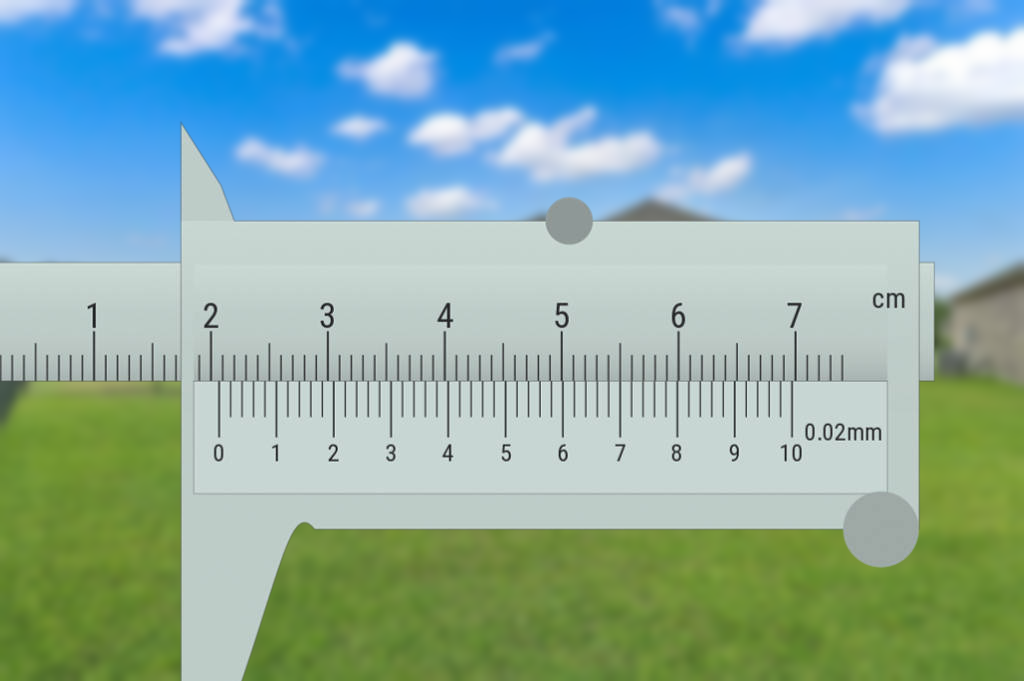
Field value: 20.7 mm
